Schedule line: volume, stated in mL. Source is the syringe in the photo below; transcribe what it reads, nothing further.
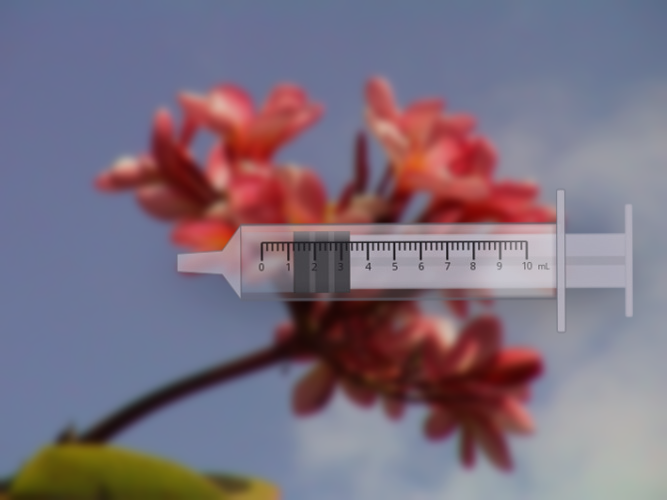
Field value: 1.2 mL
